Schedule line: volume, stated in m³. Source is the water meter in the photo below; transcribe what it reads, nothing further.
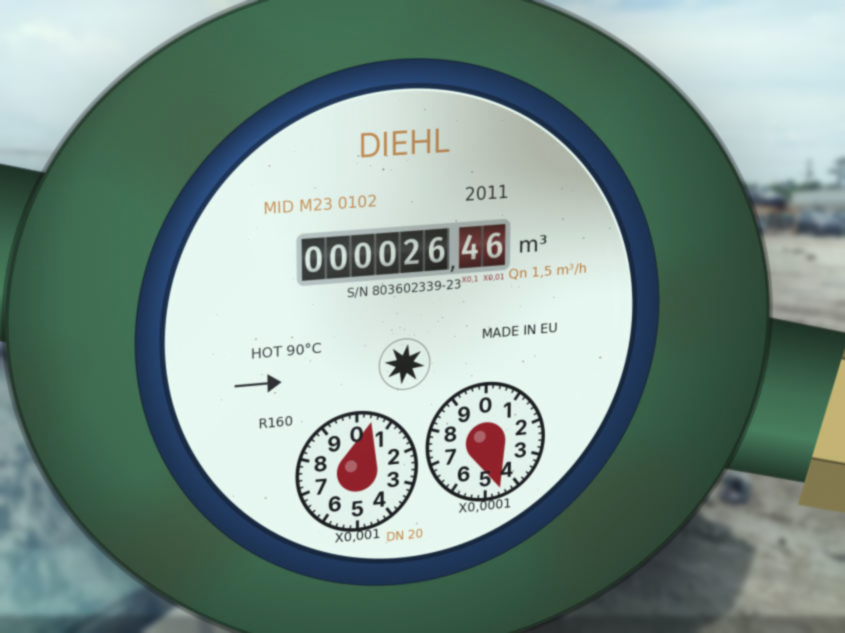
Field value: 26.4604 m³
